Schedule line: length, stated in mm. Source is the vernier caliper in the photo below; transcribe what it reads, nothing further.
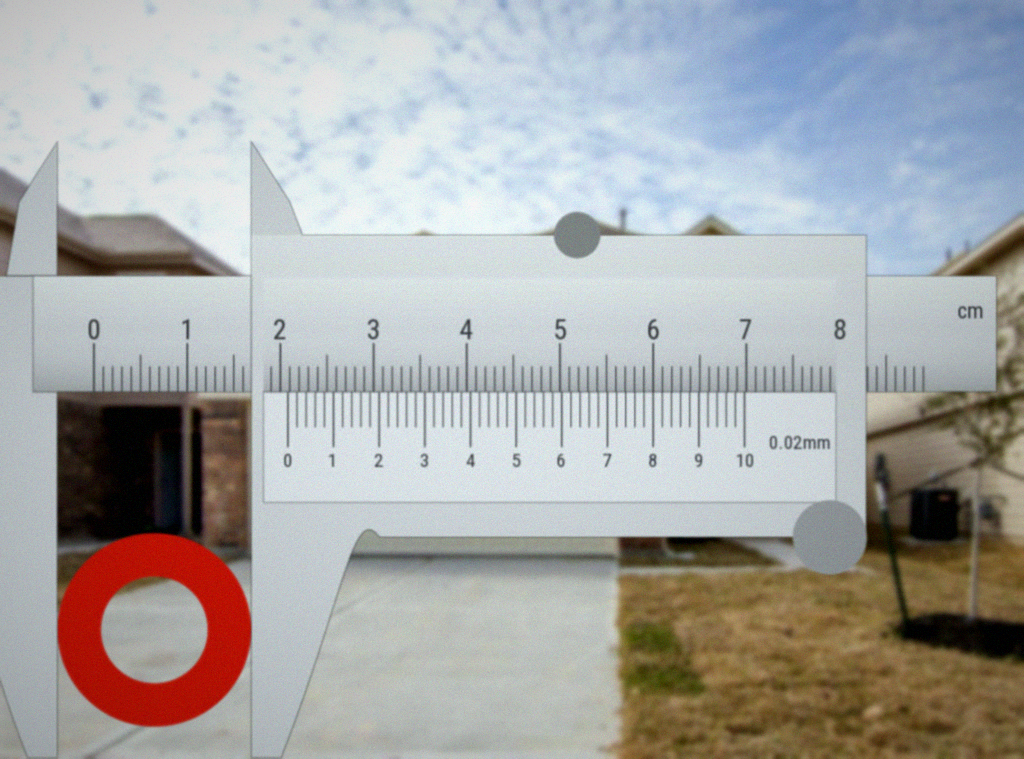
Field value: 20.8 mm
